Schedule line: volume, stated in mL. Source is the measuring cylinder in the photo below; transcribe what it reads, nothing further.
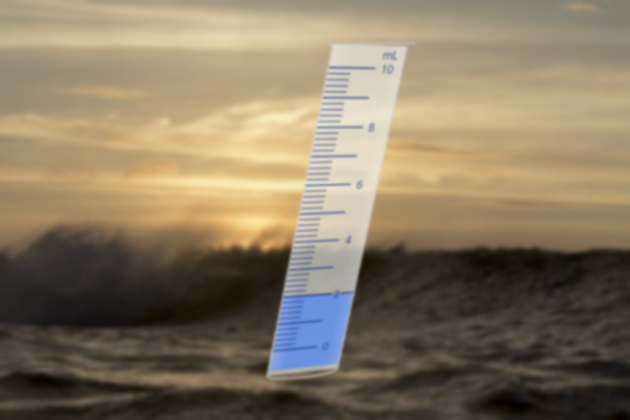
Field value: 2 mL
